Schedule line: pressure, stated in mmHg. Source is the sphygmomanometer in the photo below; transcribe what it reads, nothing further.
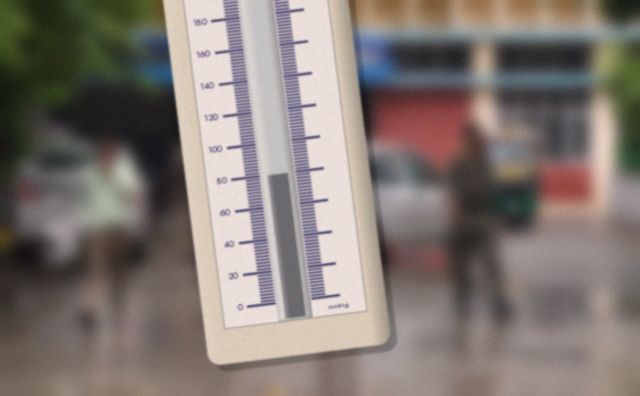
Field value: 80 mmHg
